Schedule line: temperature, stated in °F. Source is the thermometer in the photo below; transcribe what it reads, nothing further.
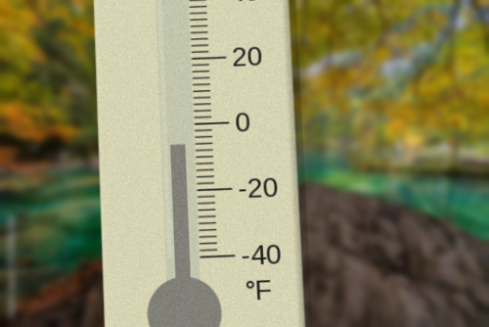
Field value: -6 °F
